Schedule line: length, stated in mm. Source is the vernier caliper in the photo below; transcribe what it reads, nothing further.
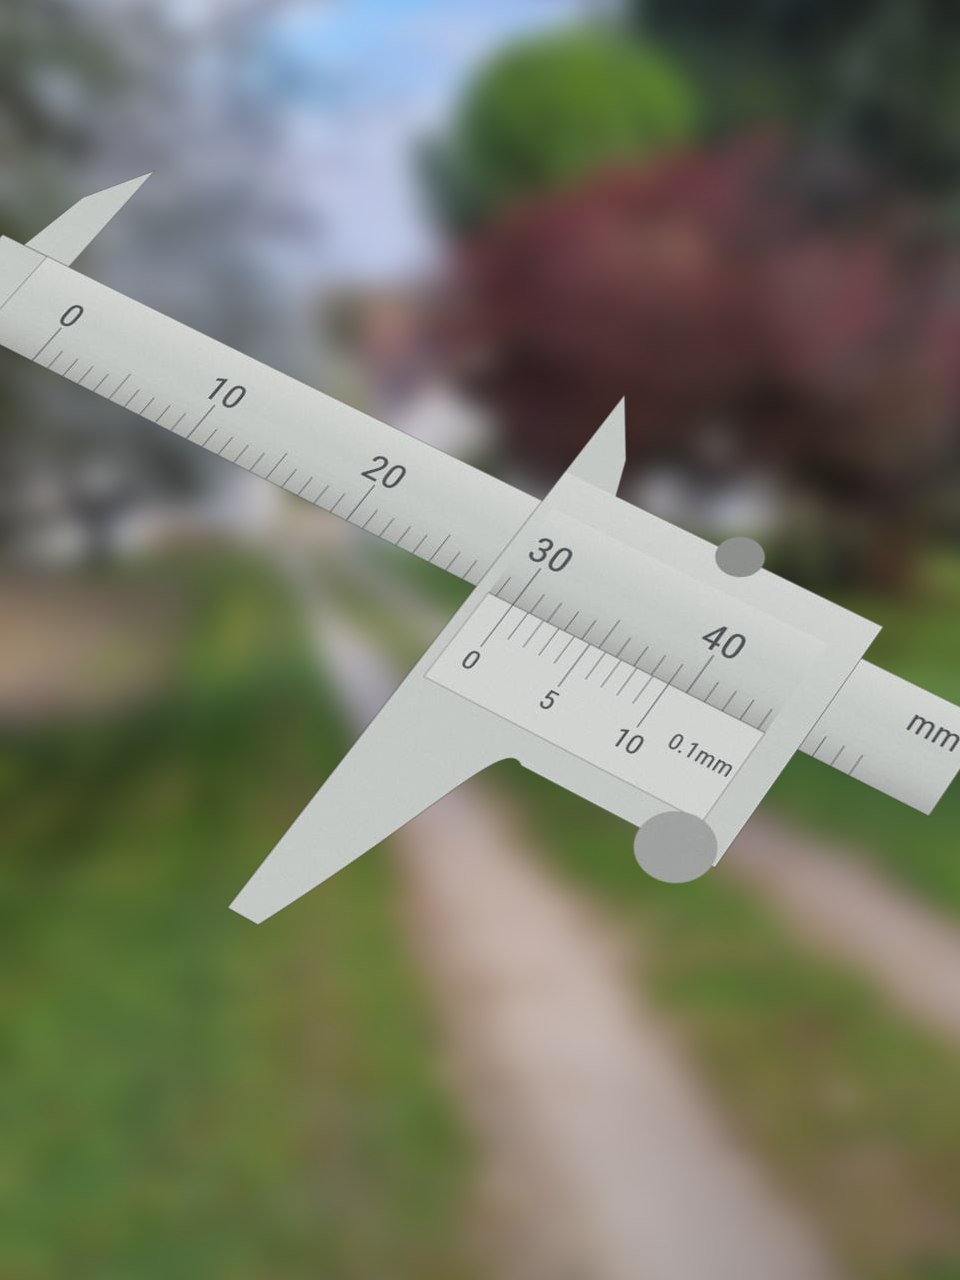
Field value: 30.0 mm
